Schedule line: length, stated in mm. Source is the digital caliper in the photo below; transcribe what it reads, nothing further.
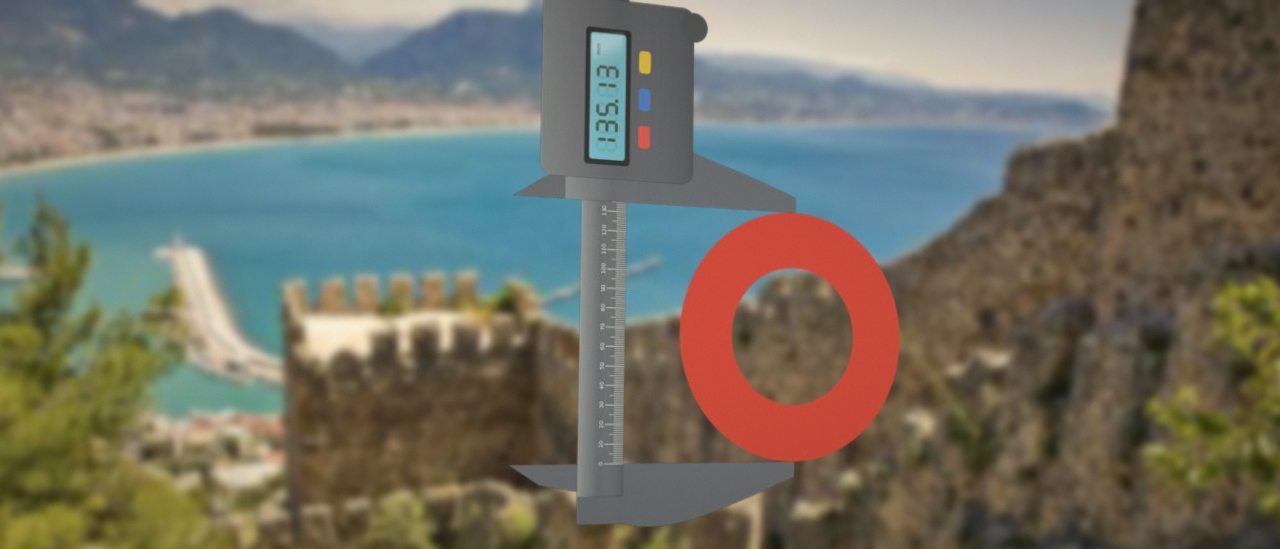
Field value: 135.13 mm
